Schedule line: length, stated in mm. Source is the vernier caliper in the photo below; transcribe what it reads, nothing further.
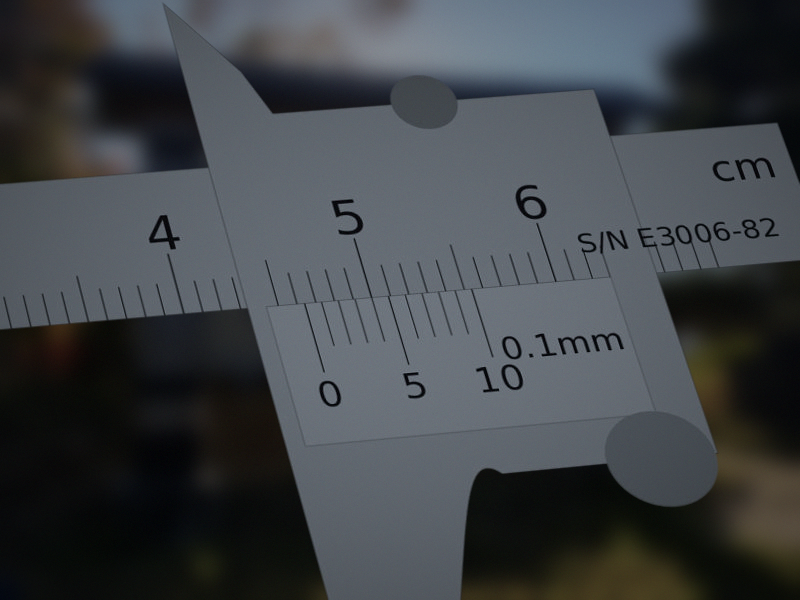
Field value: 46.4 mm
